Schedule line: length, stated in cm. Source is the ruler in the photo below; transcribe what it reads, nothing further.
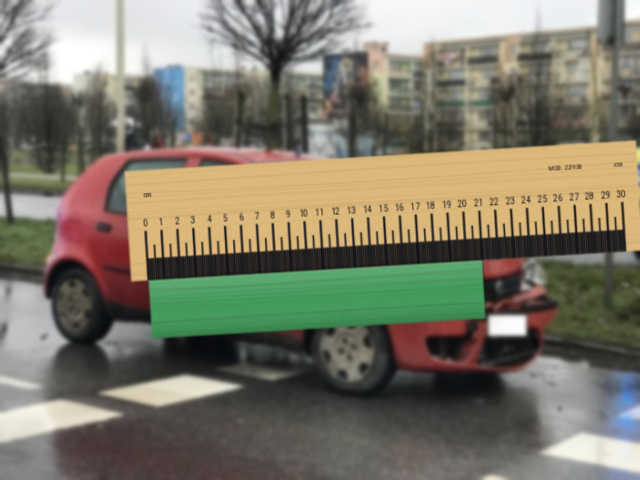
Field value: 21 cm
